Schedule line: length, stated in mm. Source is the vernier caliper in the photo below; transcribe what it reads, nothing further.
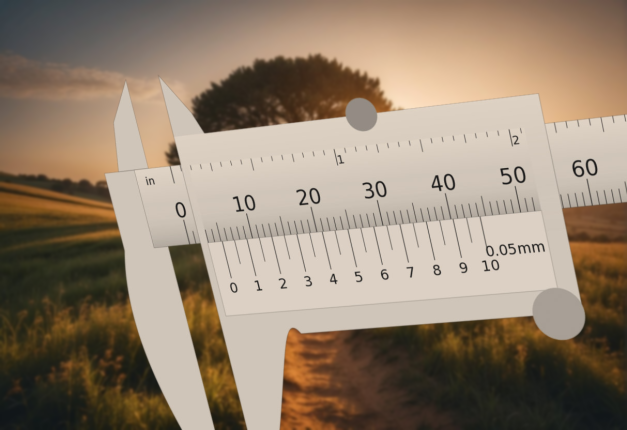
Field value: 5.2 mm
